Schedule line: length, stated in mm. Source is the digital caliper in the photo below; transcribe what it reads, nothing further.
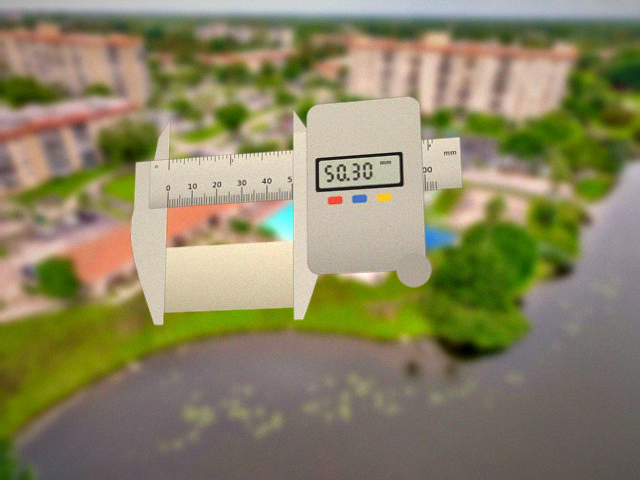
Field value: 50.30 mm
